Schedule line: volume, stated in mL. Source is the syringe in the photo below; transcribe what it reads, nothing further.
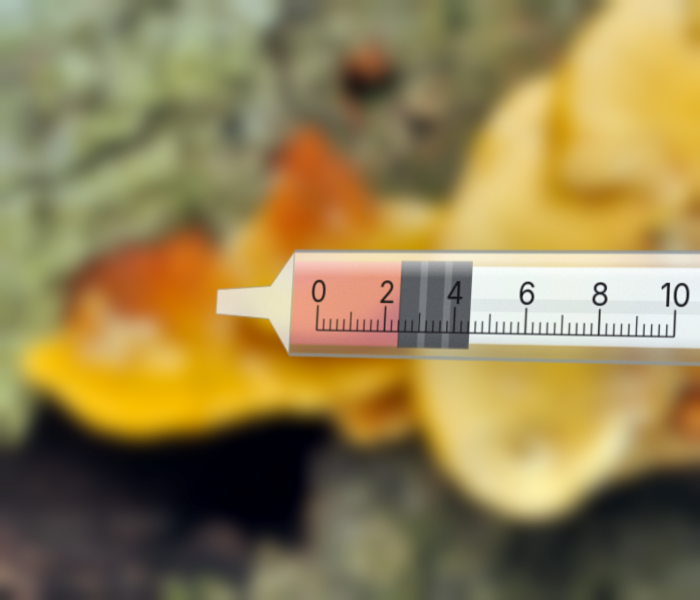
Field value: 2.4 mL
